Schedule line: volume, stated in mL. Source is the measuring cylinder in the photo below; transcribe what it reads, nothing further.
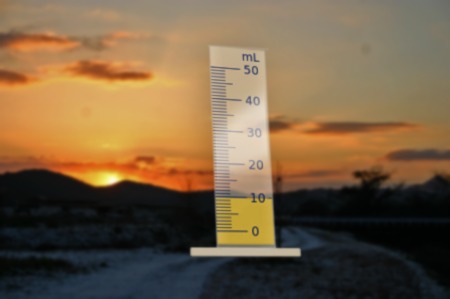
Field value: 10 mL
